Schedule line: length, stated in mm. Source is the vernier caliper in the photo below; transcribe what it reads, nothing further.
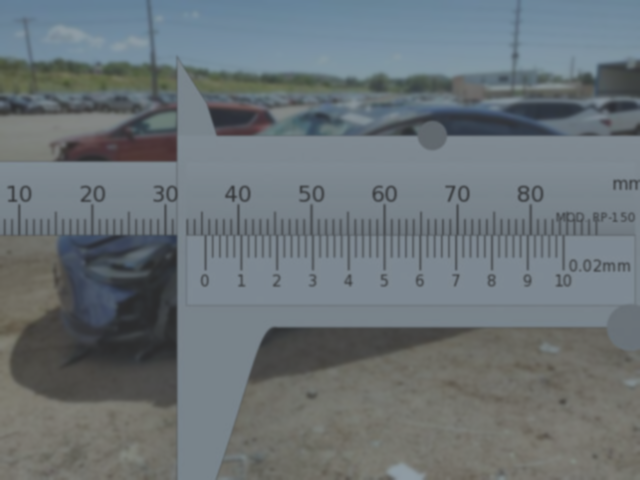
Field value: 35.5 mm
